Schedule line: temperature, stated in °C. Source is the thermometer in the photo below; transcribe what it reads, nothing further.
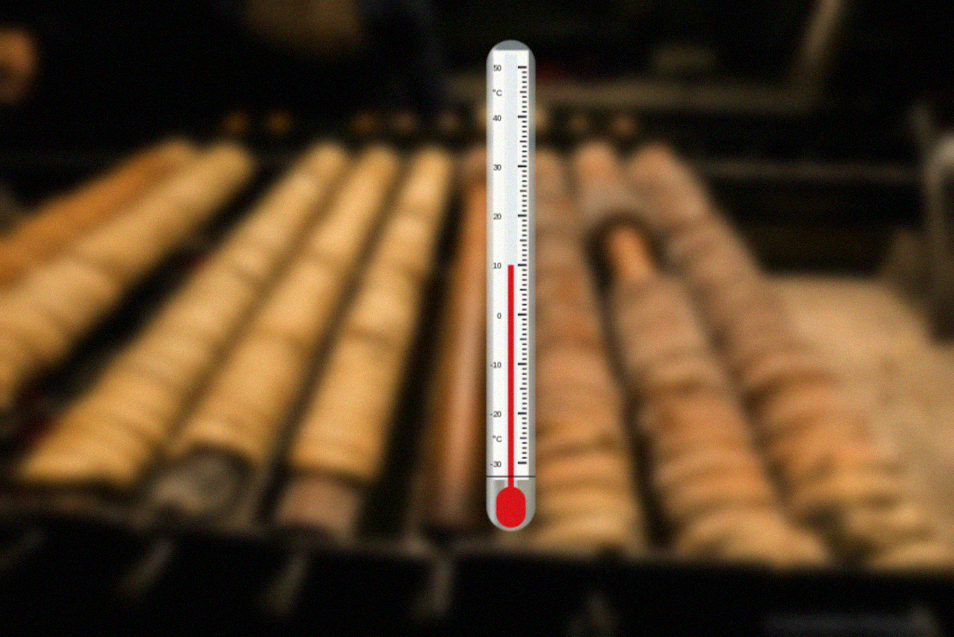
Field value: 10 °C
